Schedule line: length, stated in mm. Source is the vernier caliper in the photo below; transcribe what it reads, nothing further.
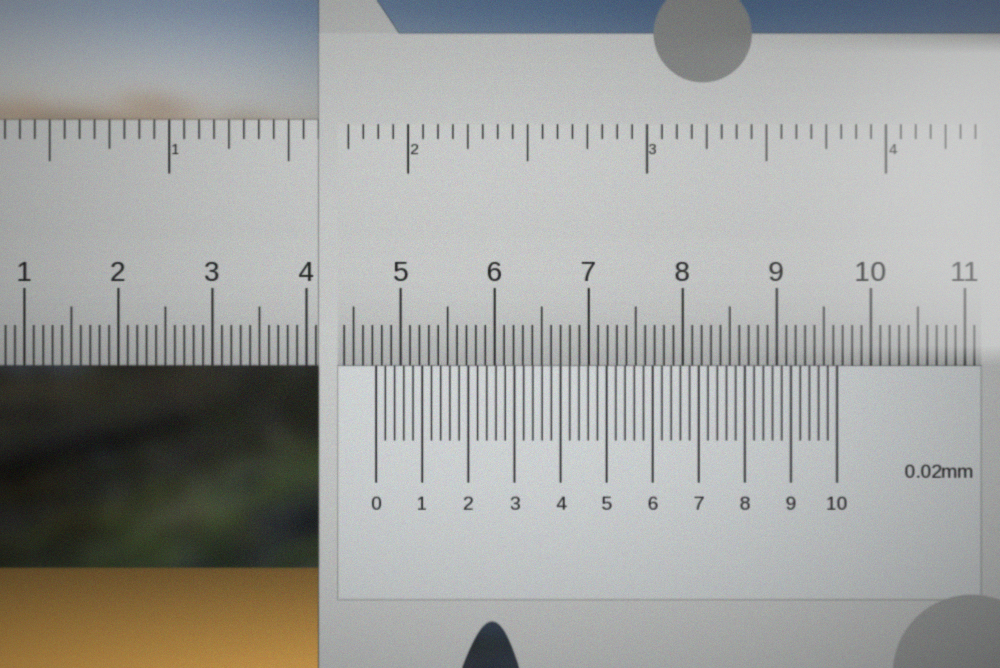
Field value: 47.4 mm
